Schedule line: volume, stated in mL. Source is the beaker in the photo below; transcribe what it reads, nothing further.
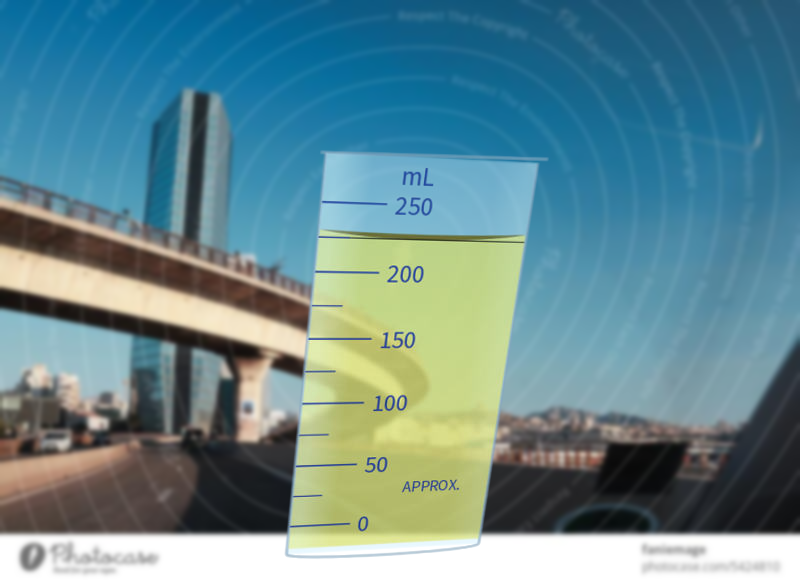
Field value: 225 mL
